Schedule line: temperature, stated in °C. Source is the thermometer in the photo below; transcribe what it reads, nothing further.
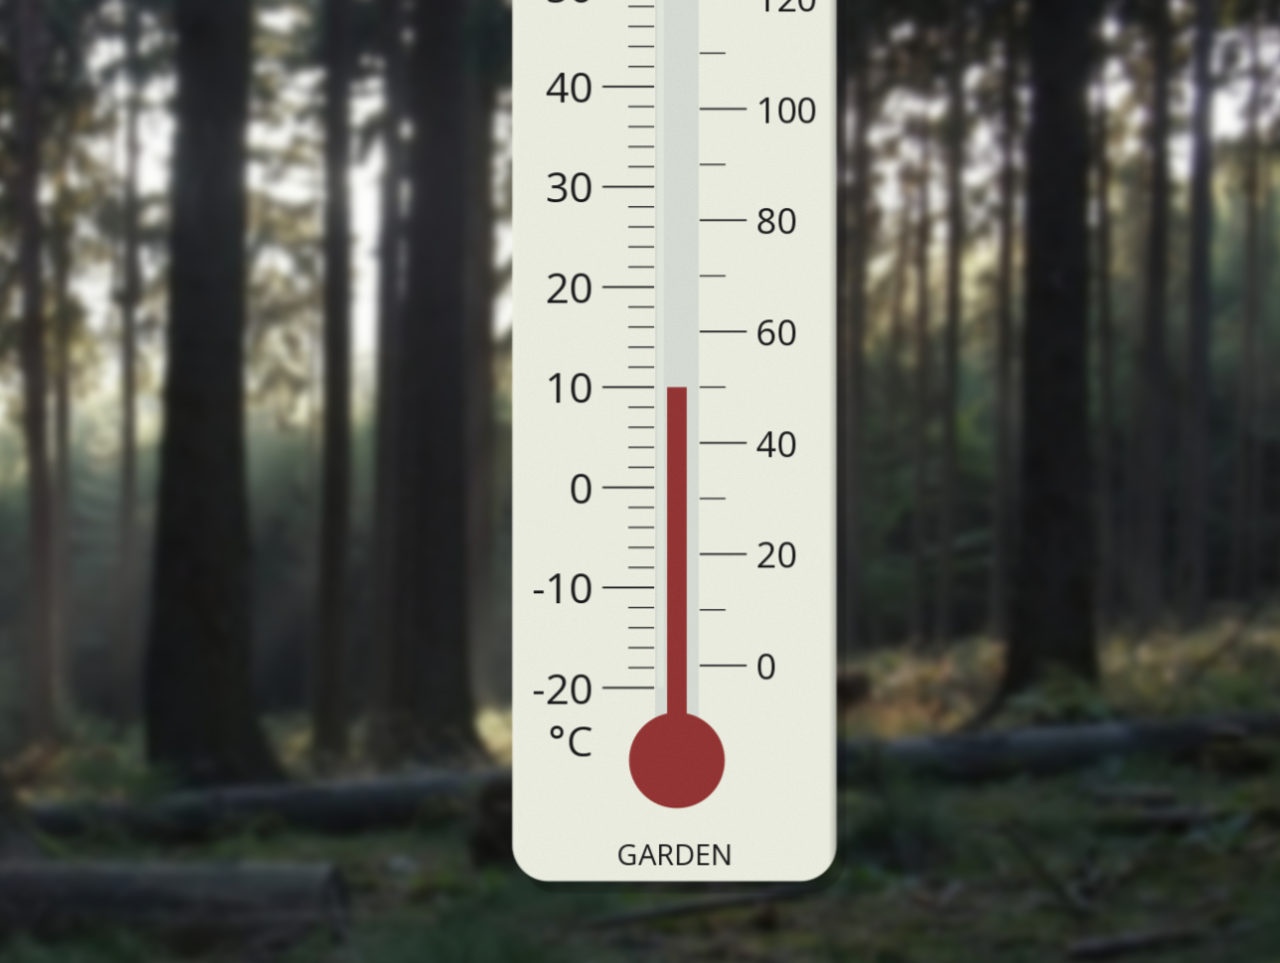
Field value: 10 °C
